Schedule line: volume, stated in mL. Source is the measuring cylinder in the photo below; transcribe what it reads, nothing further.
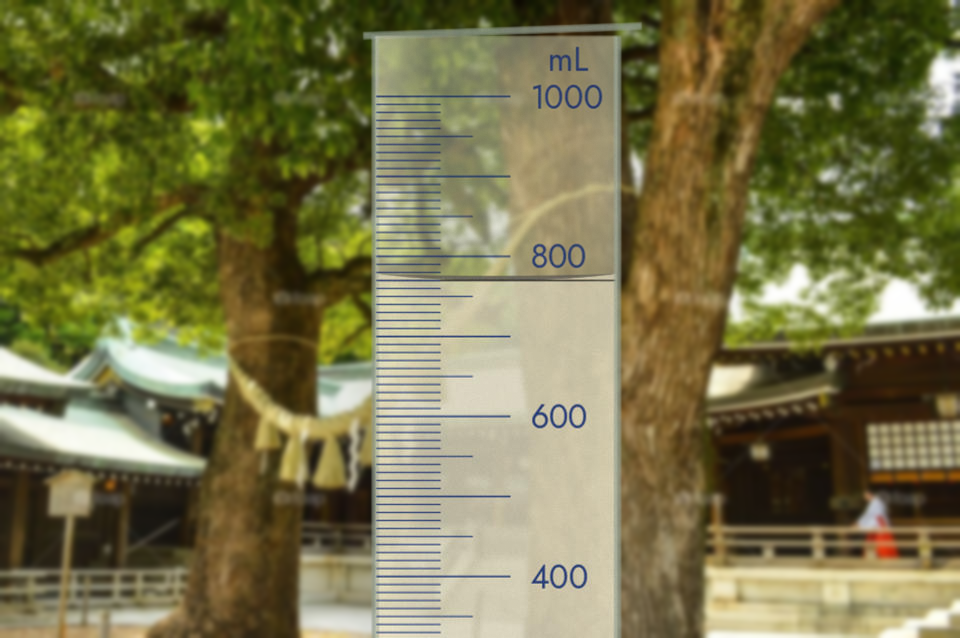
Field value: 770 mL
